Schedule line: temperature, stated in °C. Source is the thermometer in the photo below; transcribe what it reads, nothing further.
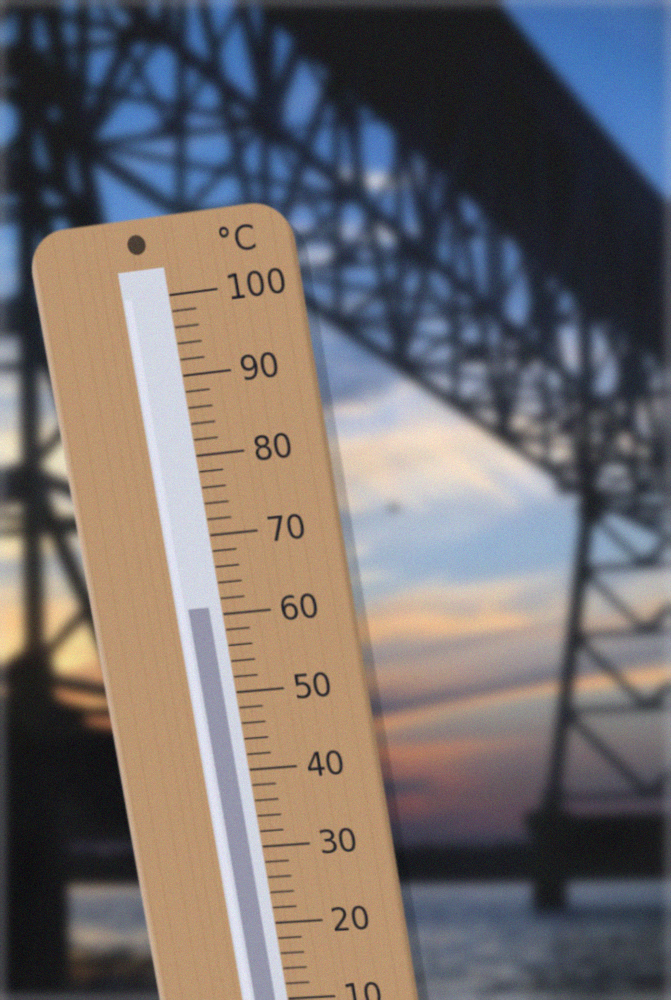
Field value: 61 °C
